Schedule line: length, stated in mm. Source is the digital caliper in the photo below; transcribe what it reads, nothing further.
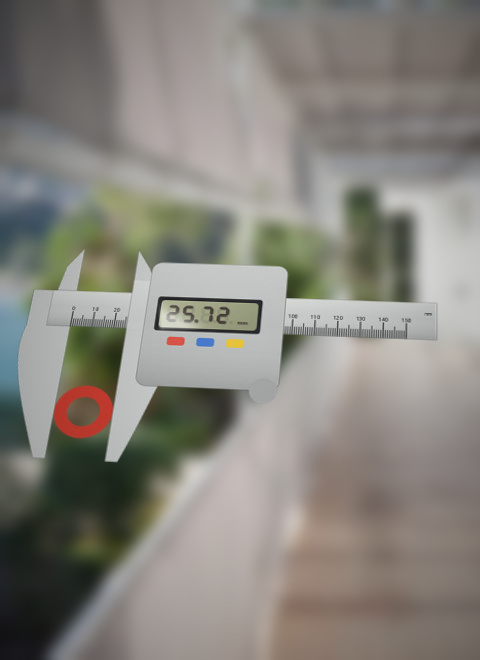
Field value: 25.72 mm
